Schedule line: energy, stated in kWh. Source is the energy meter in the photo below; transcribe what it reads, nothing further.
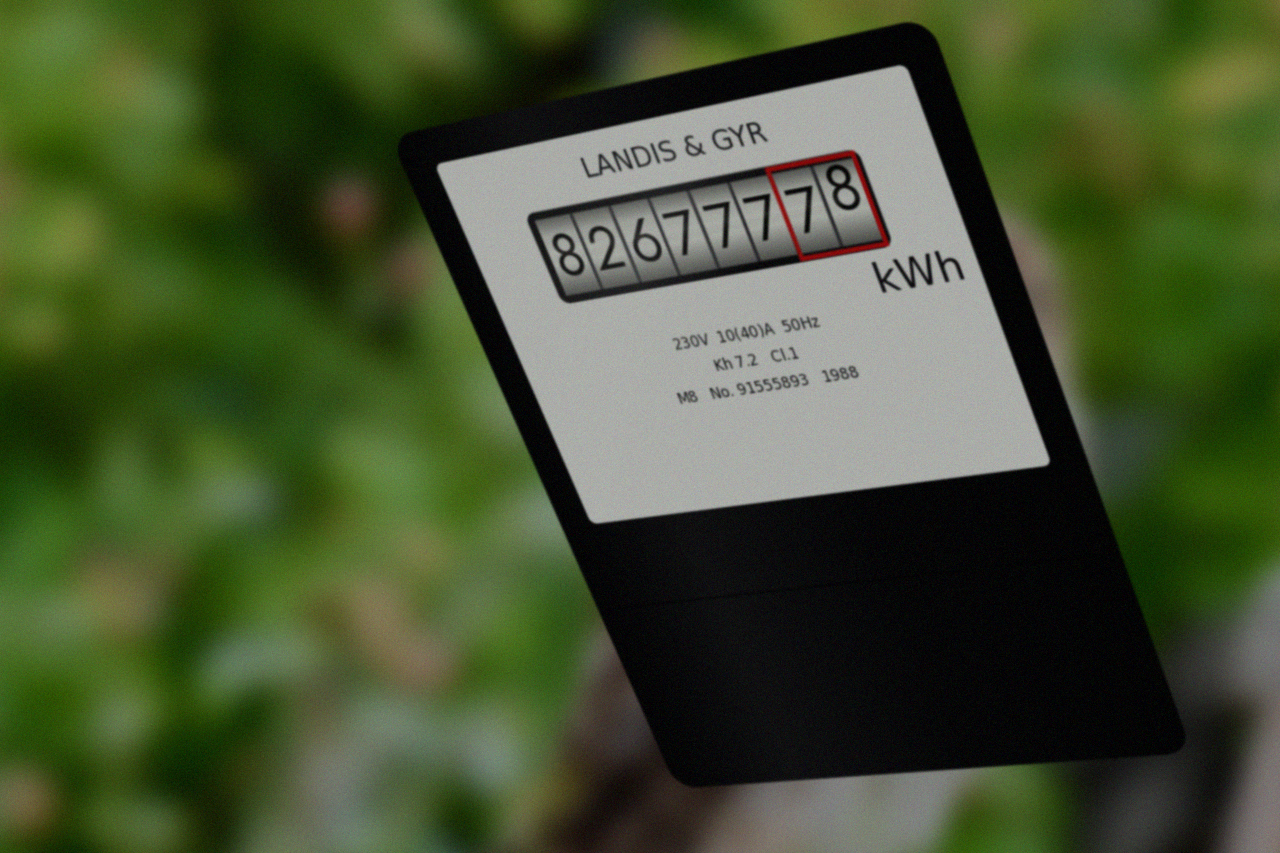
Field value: 826777.78 kWh
